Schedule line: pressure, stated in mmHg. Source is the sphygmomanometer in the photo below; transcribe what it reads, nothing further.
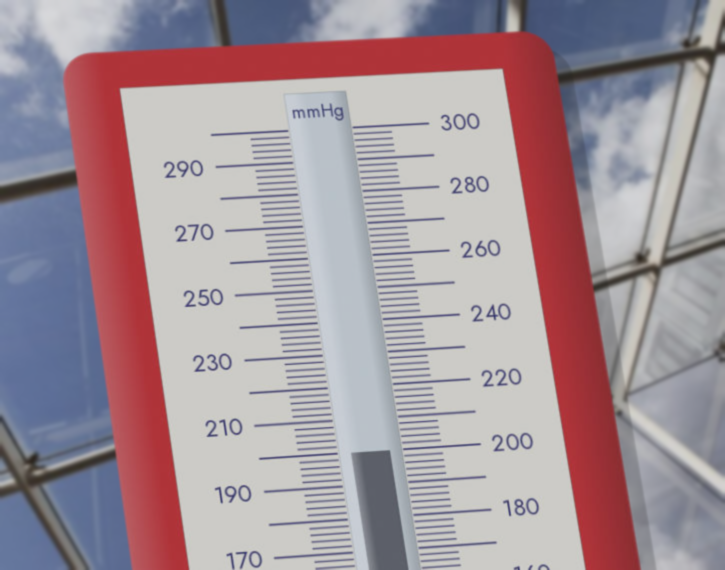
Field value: 200 mmHg
